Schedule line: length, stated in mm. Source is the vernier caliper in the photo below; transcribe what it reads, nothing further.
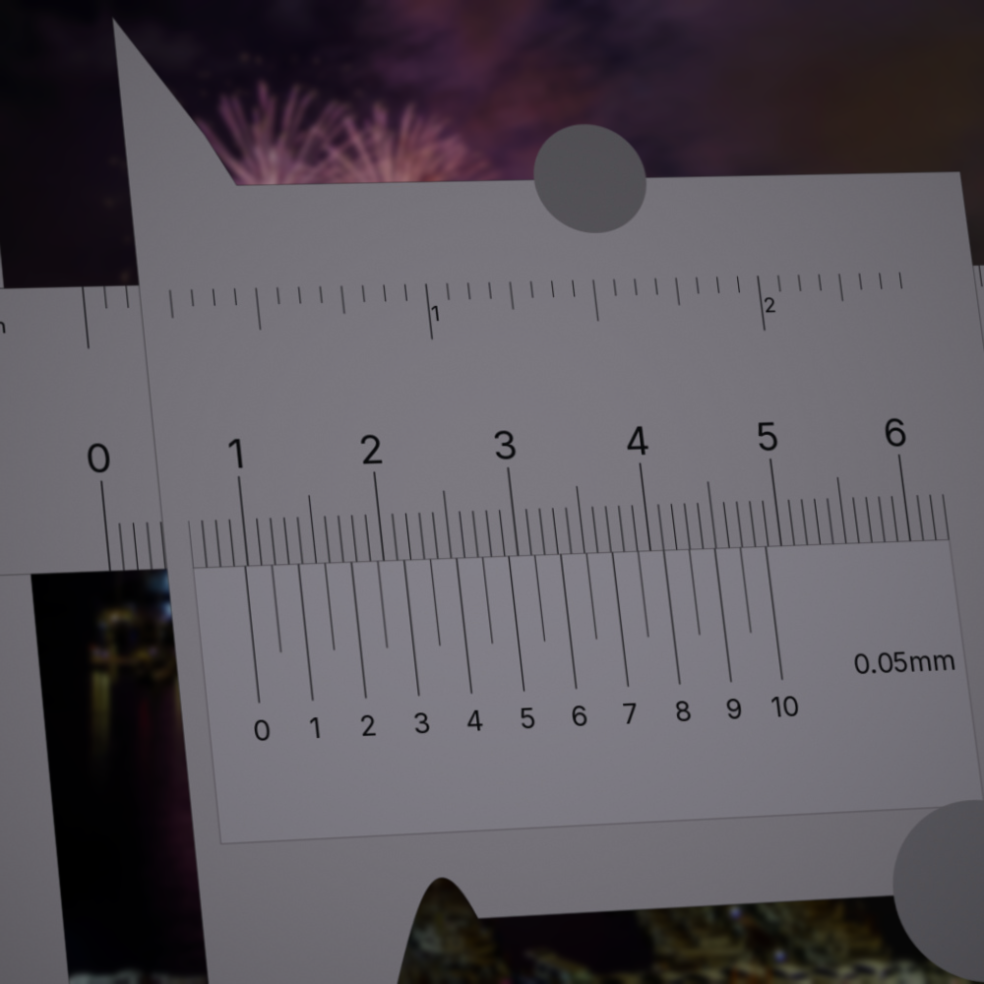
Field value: 9.8 mm
